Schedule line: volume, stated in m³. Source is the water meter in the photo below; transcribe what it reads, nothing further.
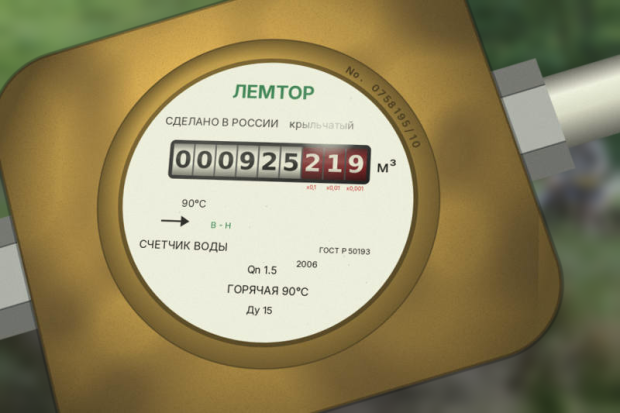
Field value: 925.219 m³
